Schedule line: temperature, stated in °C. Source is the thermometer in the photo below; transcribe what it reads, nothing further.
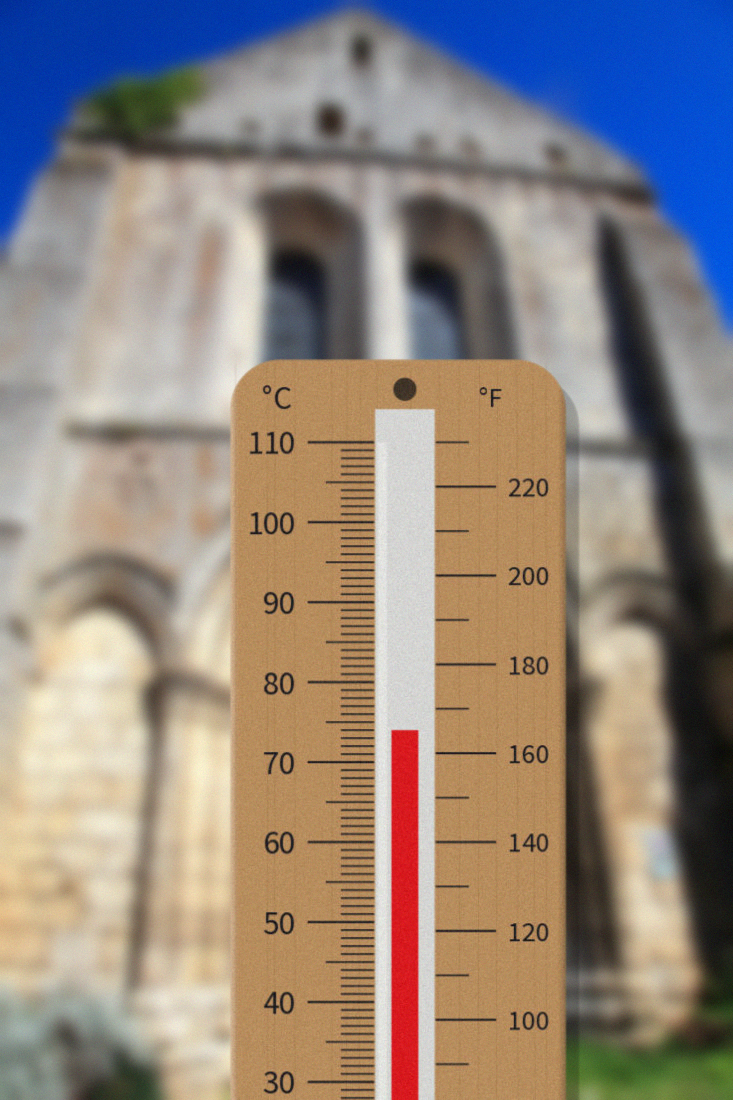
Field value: 74 °C
